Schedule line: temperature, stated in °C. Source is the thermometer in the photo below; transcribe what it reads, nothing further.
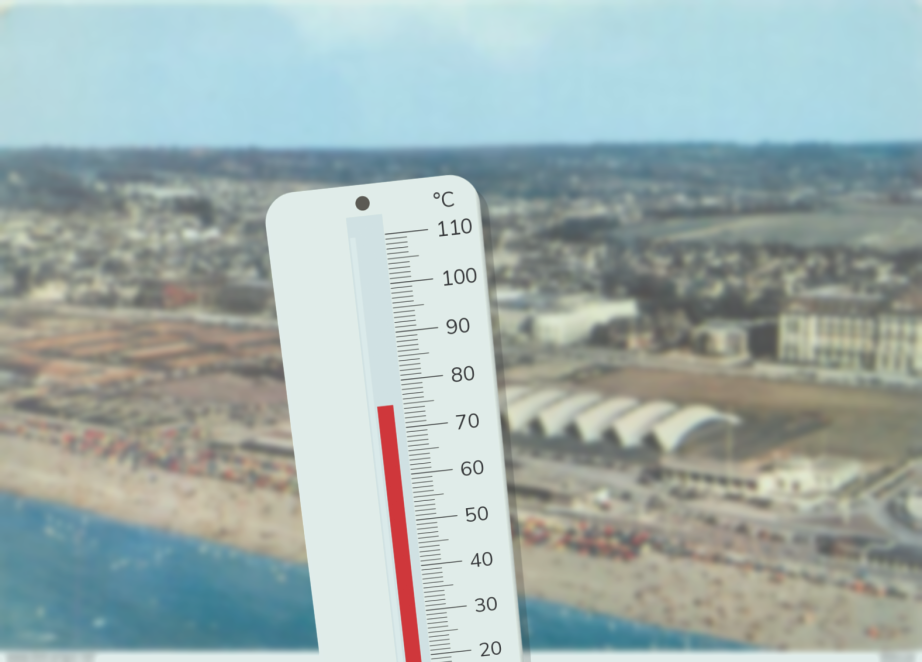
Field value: 75 °C
